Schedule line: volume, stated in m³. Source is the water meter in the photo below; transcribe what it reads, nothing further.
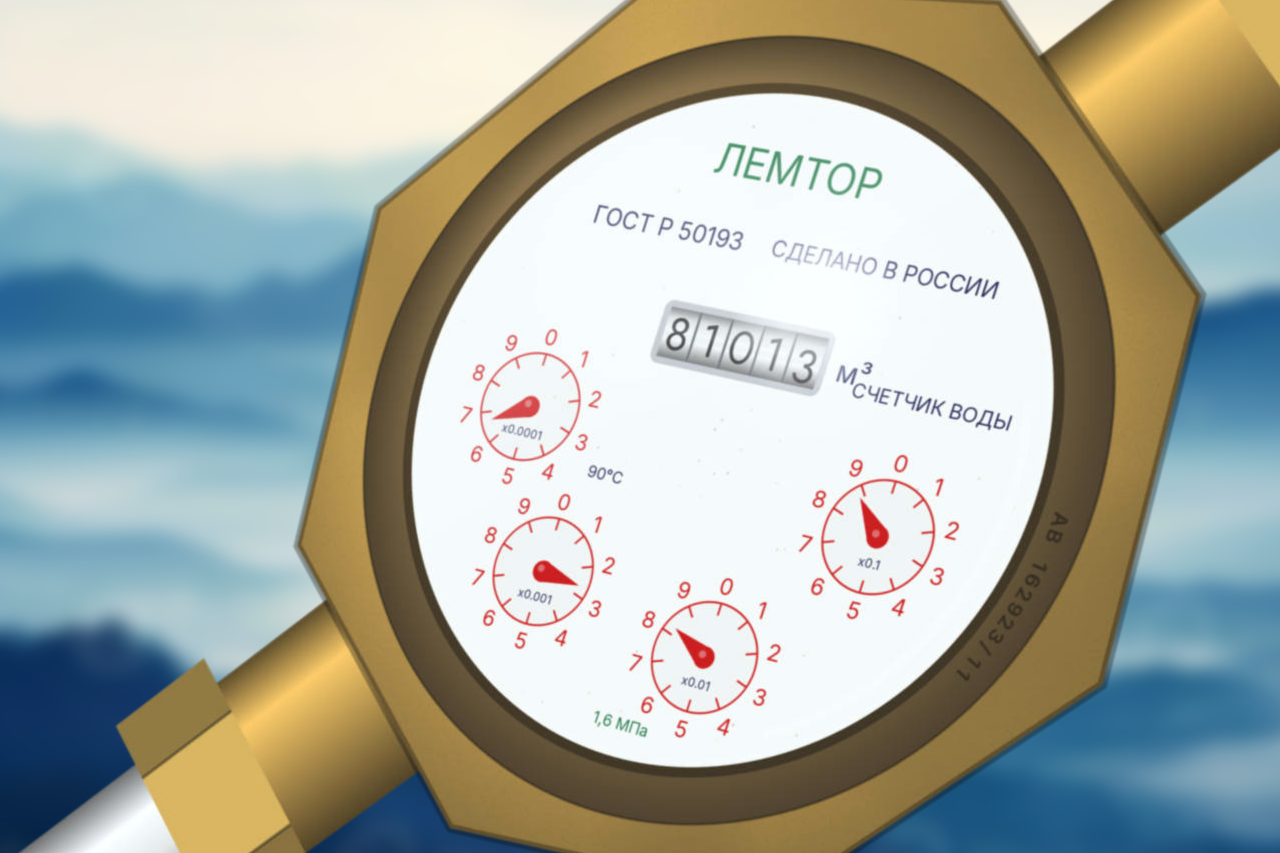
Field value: 81012.8826 m³
